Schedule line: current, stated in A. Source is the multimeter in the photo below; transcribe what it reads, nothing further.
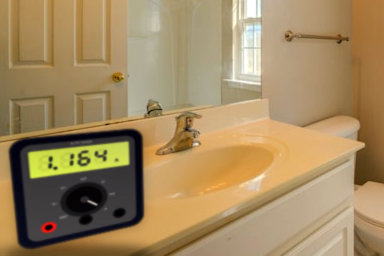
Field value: 1.164 A
